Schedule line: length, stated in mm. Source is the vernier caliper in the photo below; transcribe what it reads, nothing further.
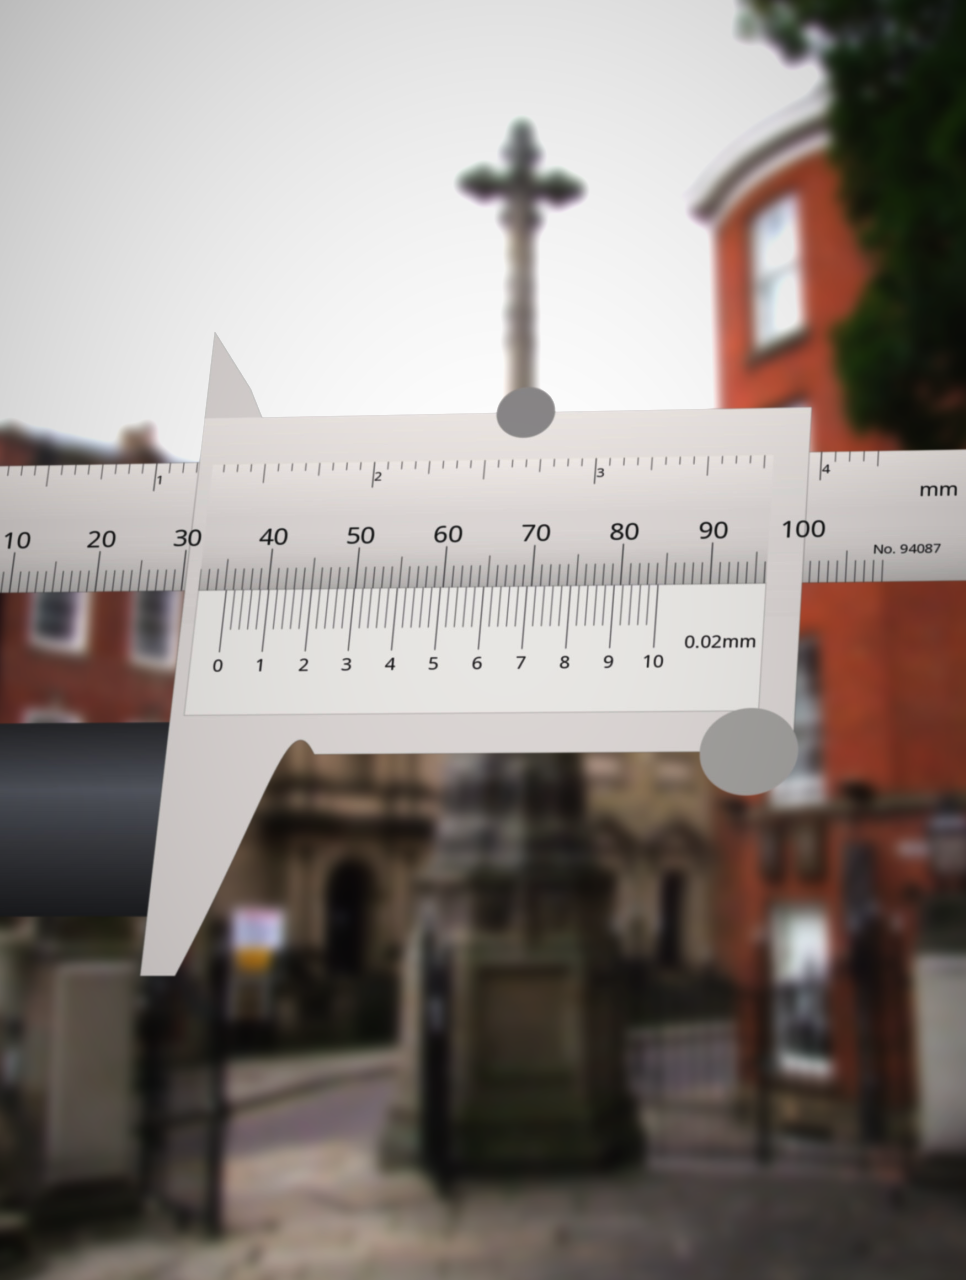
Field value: 35.2 mm
